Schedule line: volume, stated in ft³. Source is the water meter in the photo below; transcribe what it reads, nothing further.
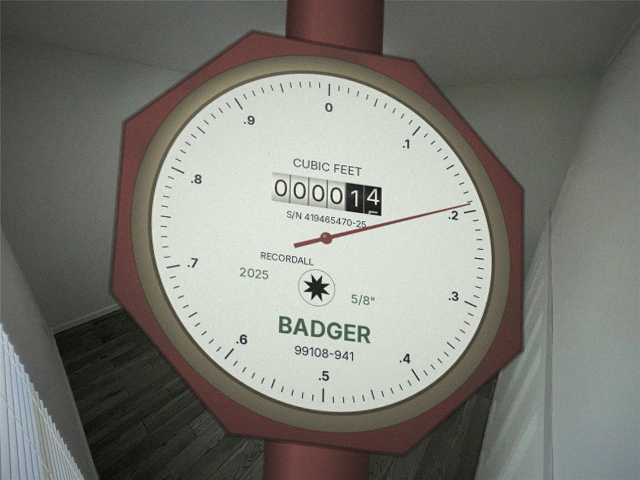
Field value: 14.19 ft³
